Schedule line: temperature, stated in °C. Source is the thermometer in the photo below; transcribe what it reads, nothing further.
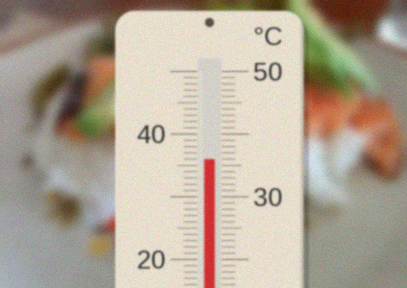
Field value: 36 °C
